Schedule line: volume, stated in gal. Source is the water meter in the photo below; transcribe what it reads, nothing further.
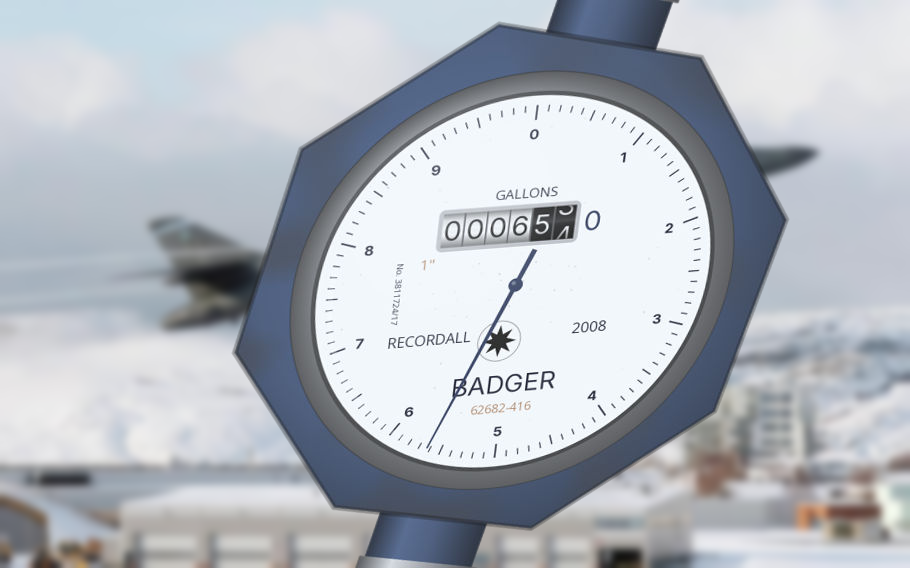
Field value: 6535.6 gal
